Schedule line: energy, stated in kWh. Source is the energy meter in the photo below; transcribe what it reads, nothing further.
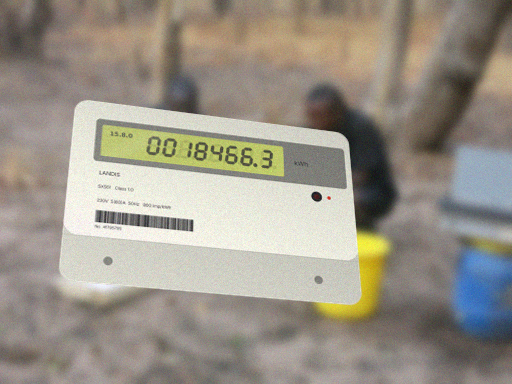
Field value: 18466.3 kWh
